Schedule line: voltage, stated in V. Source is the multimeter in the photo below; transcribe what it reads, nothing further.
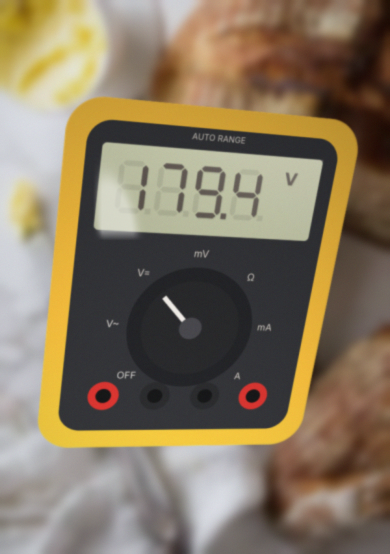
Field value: 179.4 V
